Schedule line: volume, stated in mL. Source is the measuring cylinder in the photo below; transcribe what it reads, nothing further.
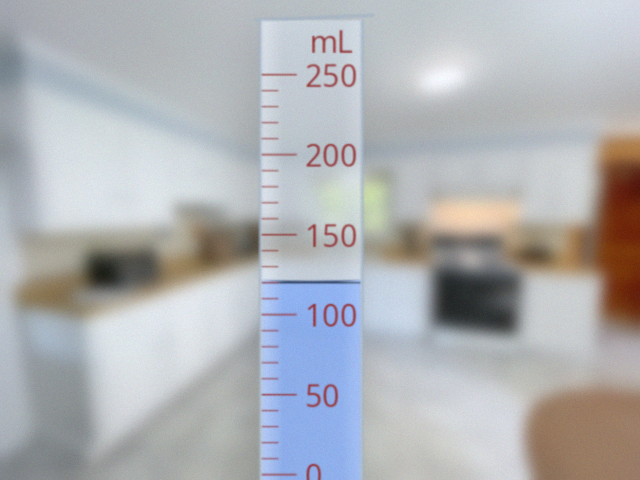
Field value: 120 mL
